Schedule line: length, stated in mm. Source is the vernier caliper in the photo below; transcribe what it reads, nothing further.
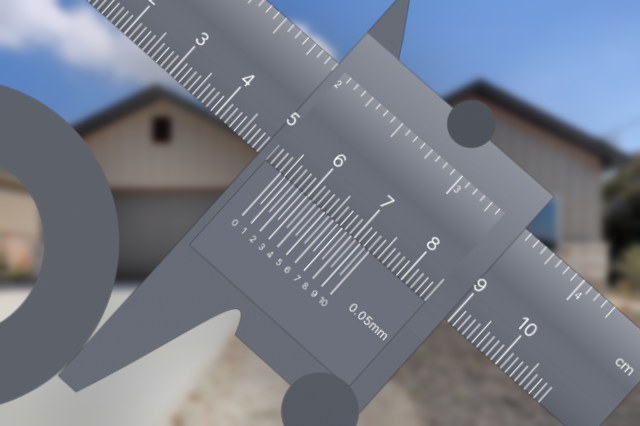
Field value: 54.2 mm
